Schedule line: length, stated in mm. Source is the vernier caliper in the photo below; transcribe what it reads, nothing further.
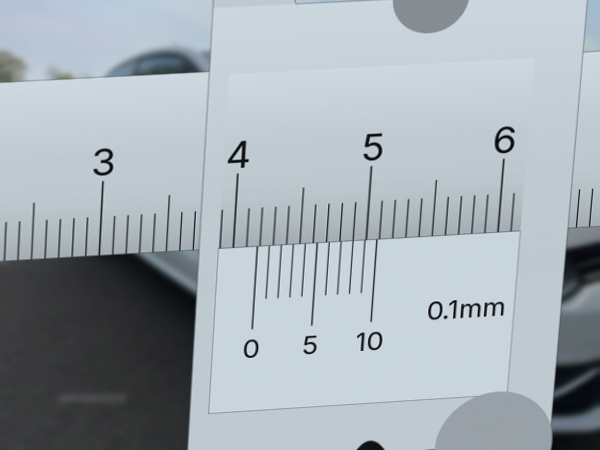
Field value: 41.8 mm
